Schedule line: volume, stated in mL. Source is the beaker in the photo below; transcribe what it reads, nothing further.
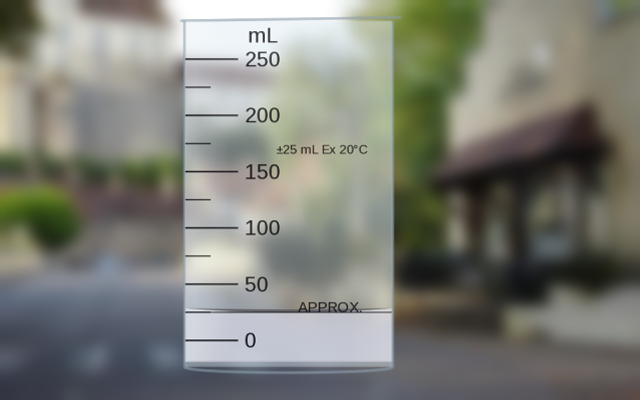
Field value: 25 mL
